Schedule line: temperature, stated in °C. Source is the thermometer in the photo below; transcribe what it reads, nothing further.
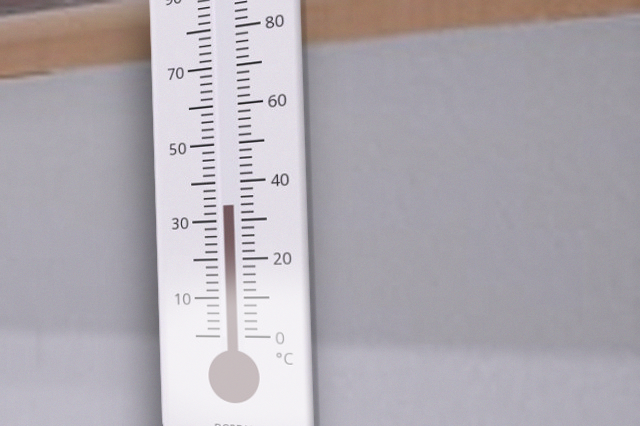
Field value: 34 °C
